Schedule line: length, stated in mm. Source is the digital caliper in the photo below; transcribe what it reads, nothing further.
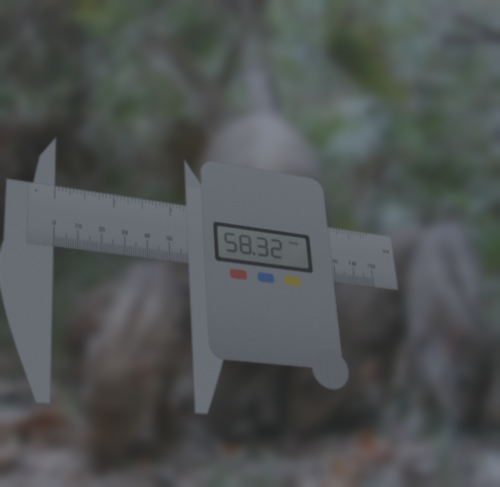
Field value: 58.32 mm
